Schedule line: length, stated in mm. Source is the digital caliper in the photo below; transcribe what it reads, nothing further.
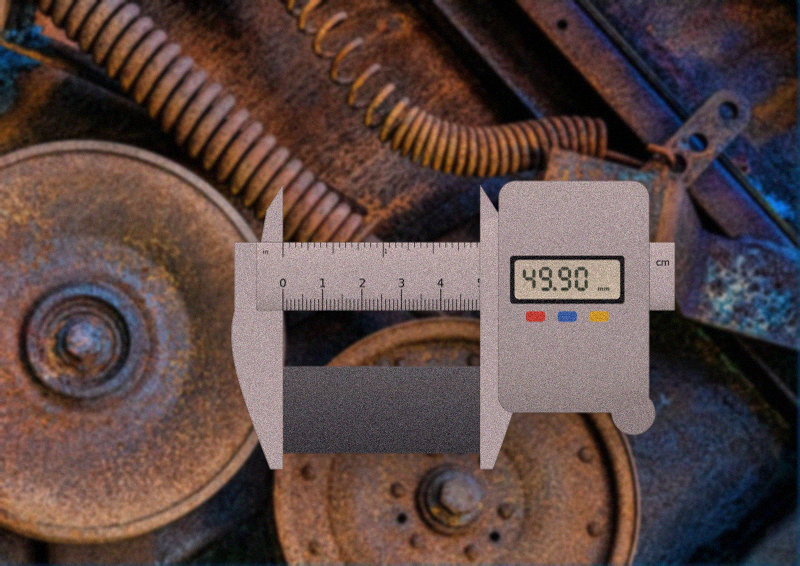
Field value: 49.90 mm
